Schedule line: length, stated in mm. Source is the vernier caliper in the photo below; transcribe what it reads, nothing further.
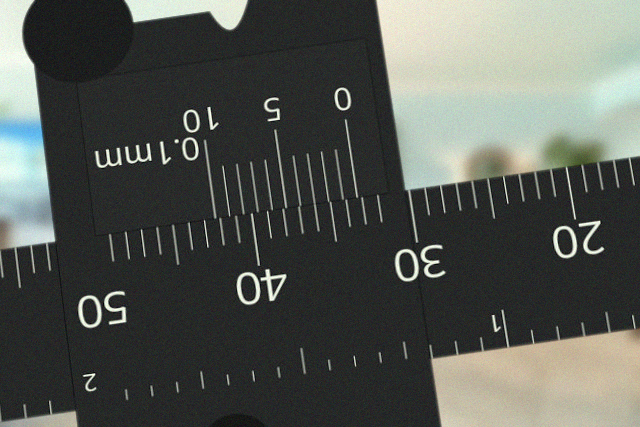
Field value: 33.3 mm
